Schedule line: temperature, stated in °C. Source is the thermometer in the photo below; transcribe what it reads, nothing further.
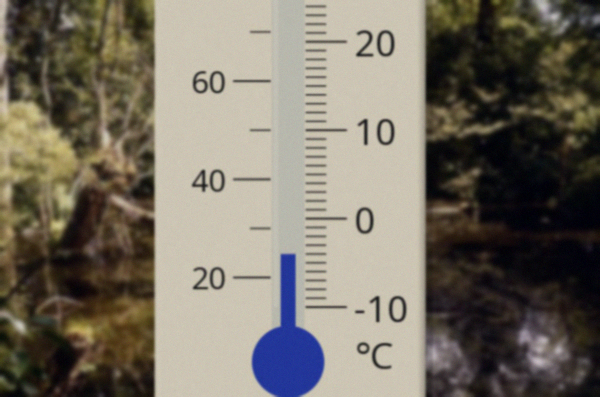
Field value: -4 °C
